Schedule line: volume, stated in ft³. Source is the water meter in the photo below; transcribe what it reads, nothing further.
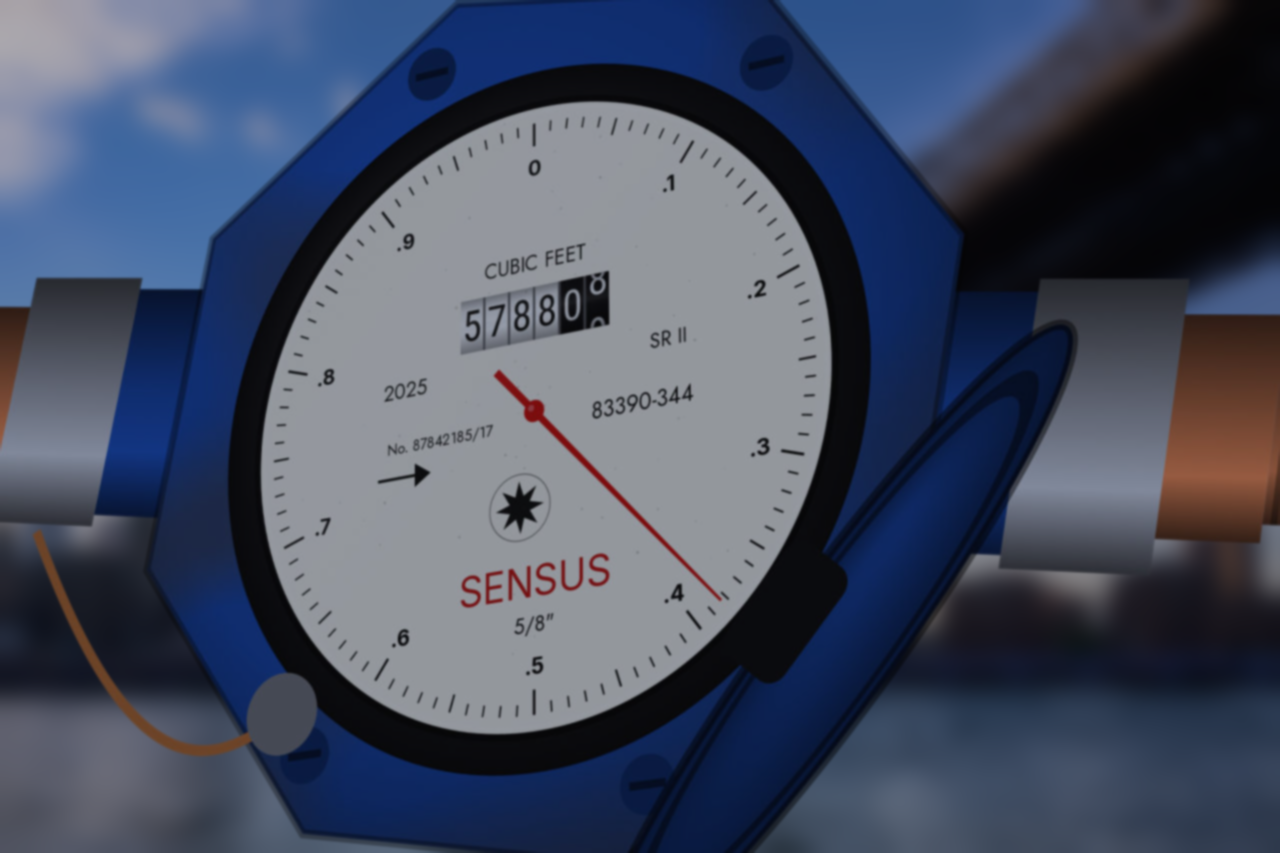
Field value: 578808.38 ft³
